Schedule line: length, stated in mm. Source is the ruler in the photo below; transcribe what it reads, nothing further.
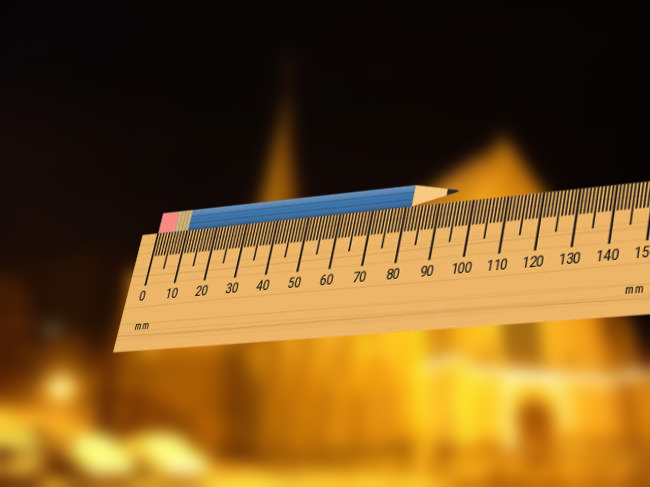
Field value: 95 mm
